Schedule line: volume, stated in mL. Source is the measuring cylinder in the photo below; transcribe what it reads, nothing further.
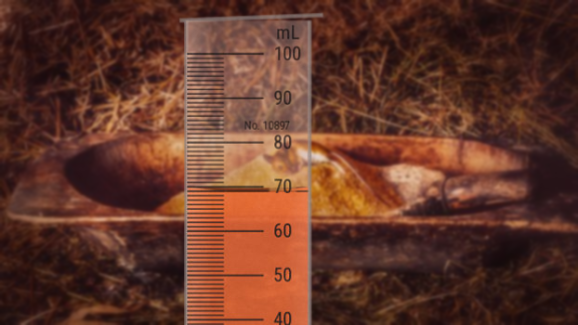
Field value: 69 mL
